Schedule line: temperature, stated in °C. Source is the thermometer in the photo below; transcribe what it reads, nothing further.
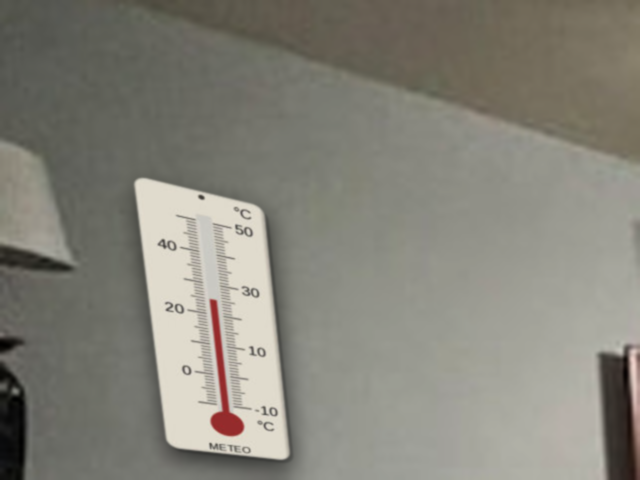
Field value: 25 °C
